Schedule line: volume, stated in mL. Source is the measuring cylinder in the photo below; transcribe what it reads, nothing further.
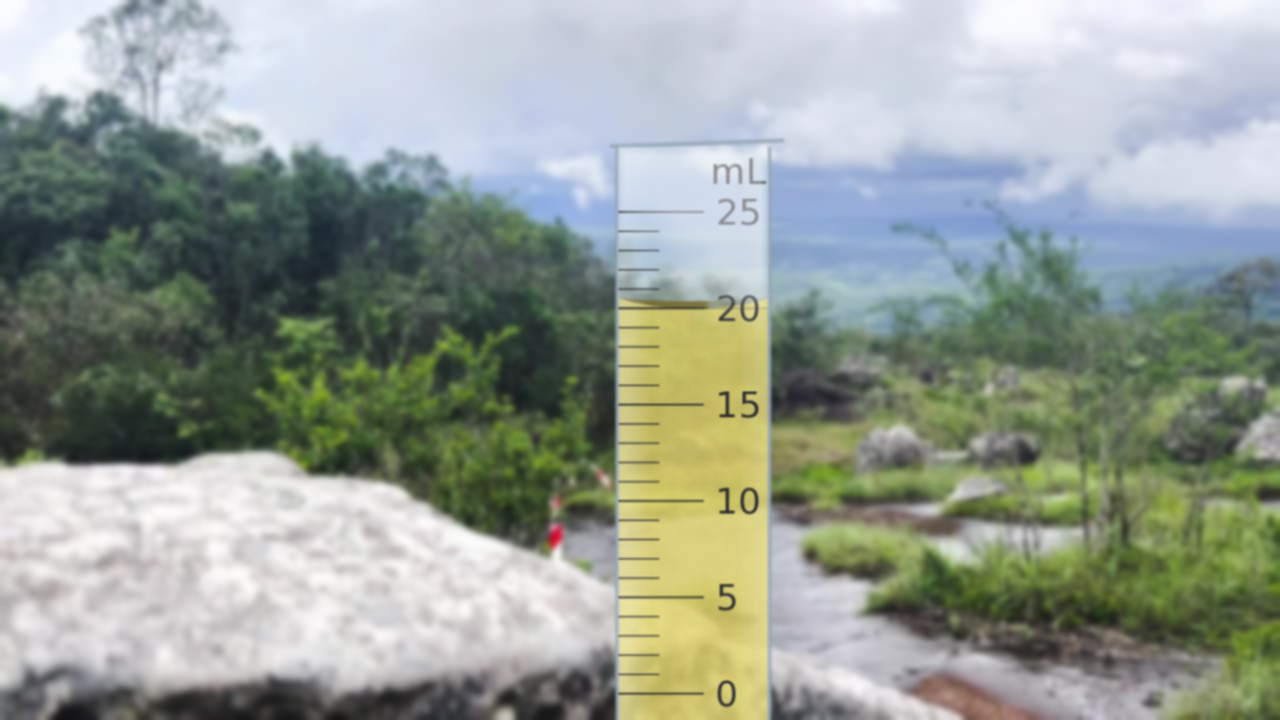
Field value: 20 mL
